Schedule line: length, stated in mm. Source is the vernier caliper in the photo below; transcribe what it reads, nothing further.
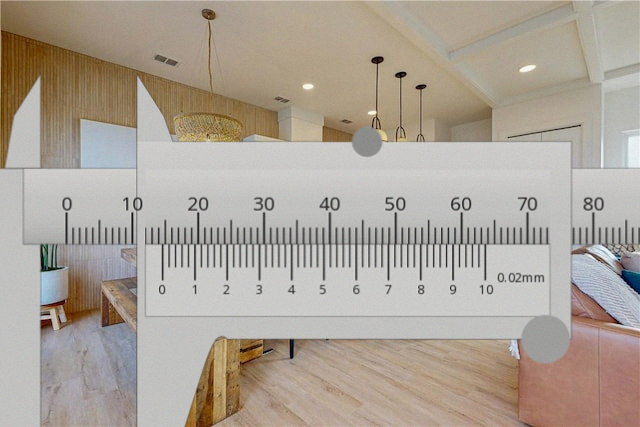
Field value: 14.6 mm
